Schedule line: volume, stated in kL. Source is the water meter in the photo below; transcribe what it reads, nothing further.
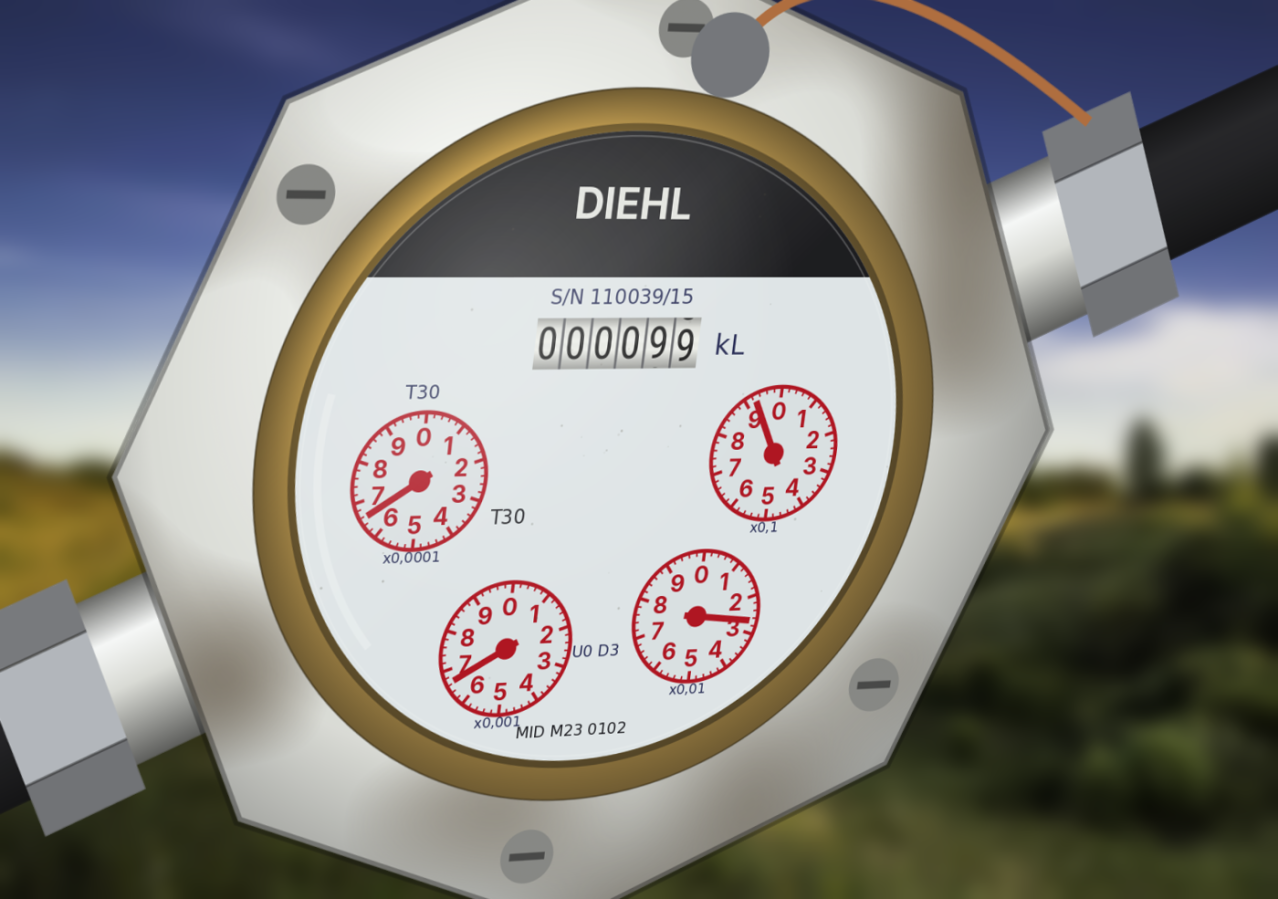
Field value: 98.9266 kL
